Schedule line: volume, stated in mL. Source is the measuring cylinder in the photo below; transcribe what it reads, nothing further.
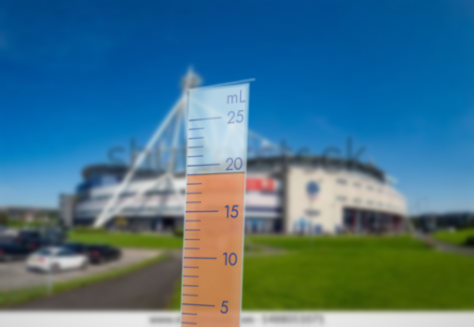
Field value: 19 mL
